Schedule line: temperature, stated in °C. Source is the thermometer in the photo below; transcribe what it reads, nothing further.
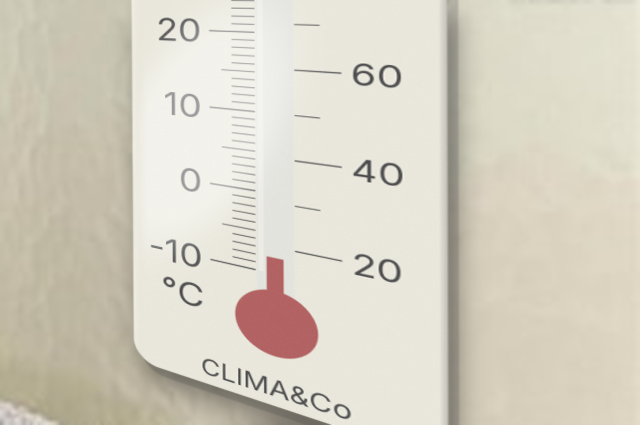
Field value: -8 °C
